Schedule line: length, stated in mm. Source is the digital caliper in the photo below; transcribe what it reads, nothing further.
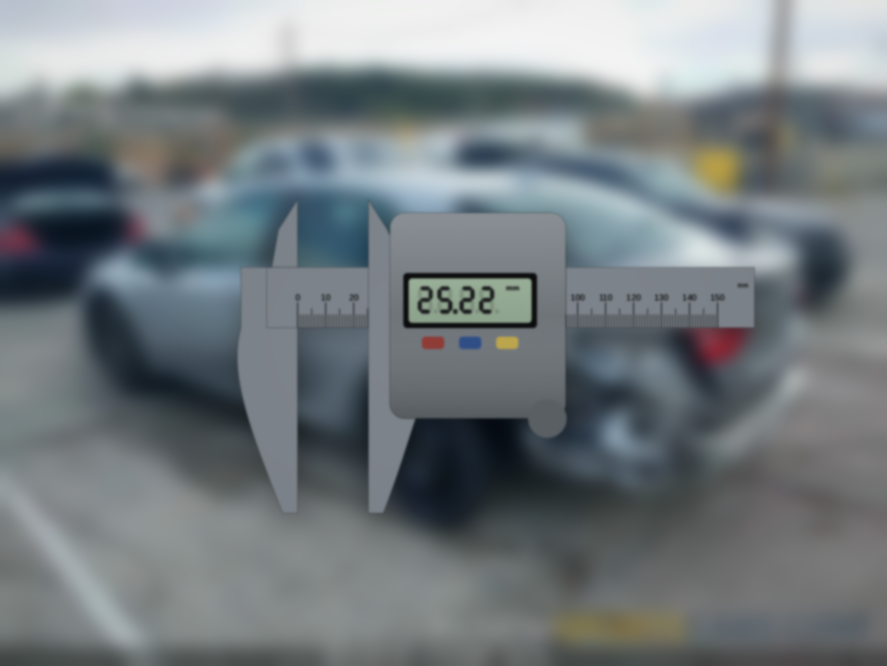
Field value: 25.22 mm
